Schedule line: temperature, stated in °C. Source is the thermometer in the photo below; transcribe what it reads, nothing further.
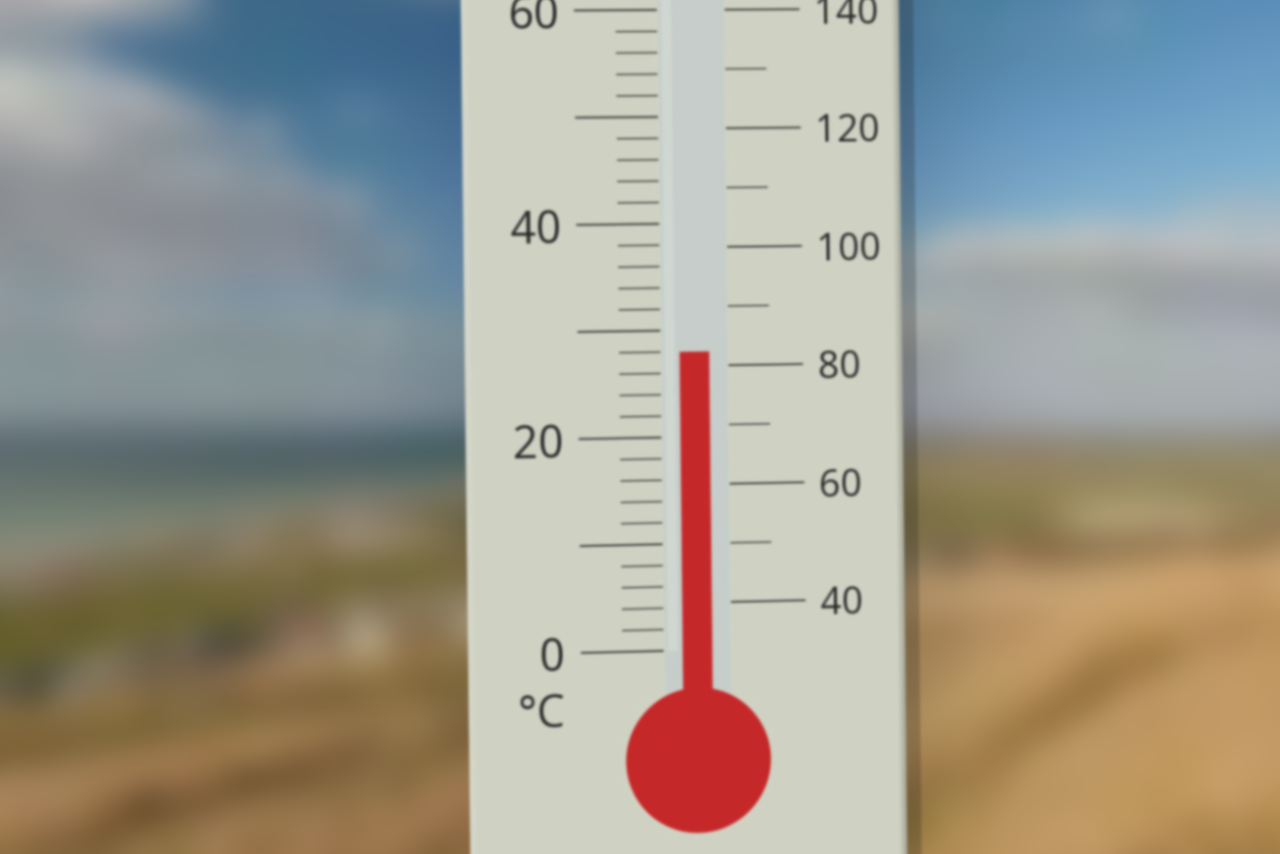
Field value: 28 °C
